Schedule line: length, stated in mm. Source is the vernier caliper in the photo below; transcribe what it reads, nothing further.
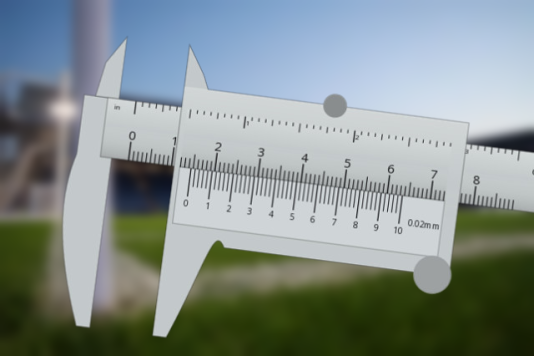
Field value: 14.5 mm
